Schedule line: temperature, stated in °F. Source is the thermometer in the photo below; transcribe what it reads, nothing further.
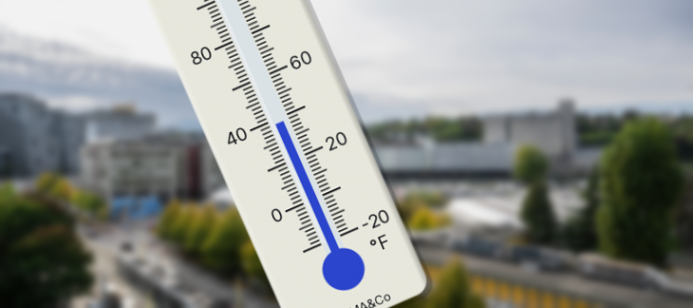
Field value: 38 °F
